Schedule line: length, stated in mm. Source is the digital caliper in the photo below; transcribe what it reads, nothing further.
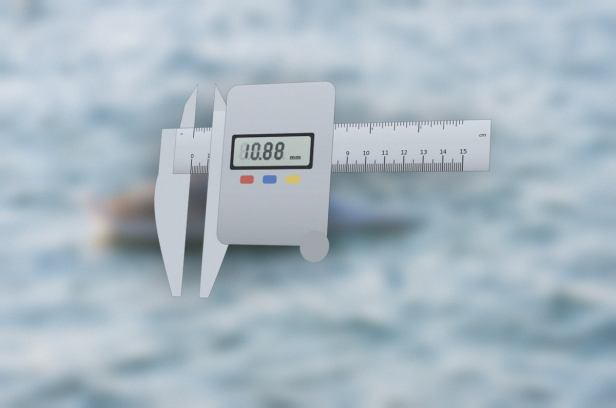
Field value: 10.88 mm
